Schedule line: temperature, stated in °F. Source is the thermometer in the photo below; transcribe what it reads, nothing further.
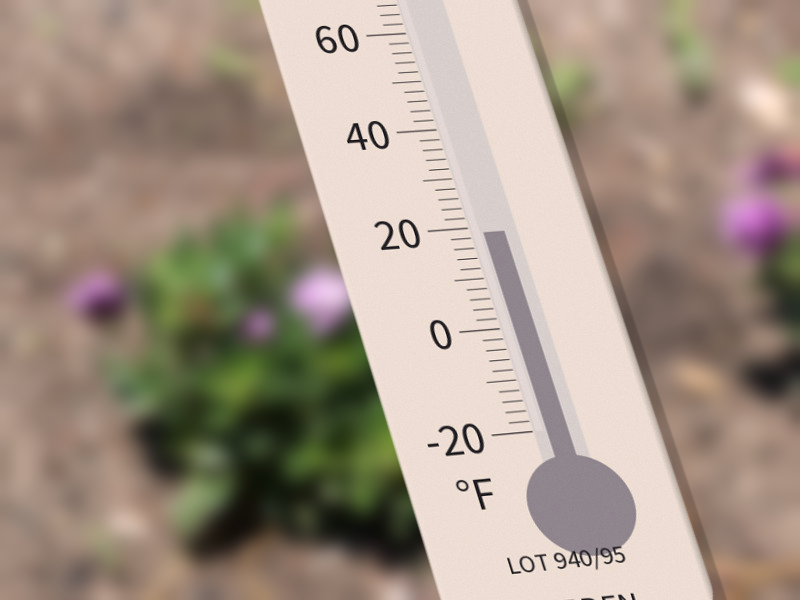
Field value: 19 °F
